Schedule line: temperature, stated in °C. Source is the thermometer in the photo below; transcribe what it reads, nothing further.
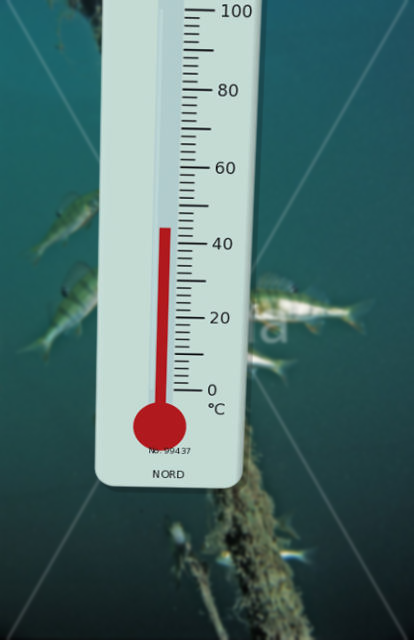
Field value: 44 °C
